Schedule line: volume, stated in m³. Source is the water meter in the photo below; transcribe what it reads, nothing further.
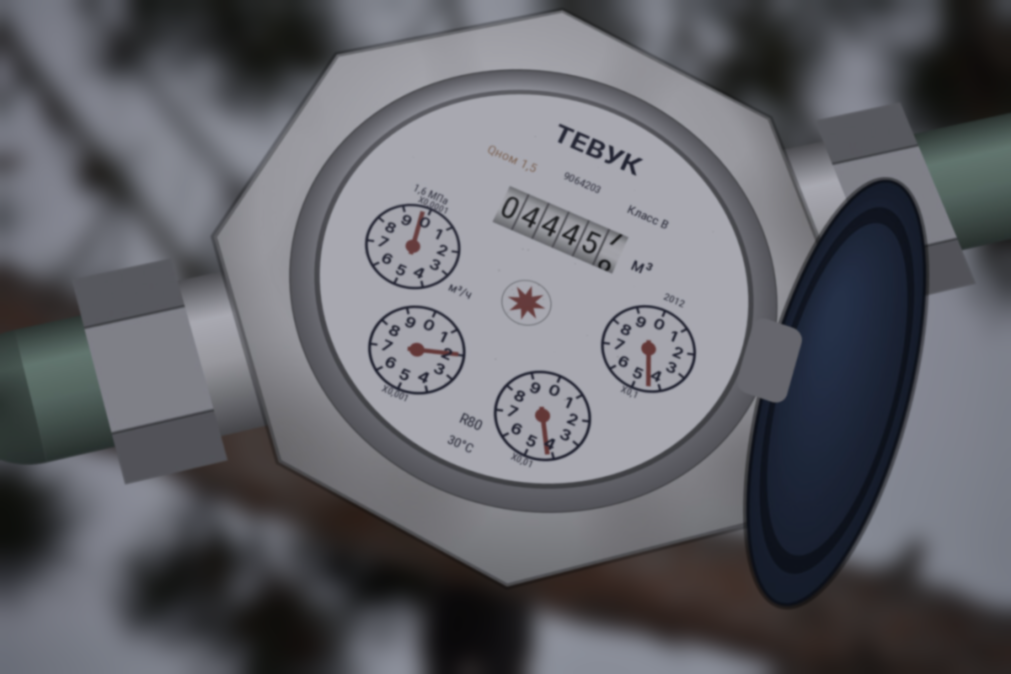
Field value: 44457.4419 m³
